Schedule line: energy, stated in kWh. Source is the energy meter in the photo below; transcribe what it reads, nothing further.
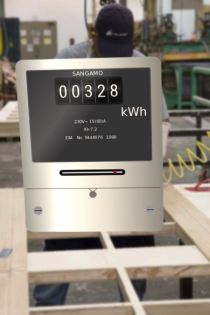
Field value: 328 kWh
